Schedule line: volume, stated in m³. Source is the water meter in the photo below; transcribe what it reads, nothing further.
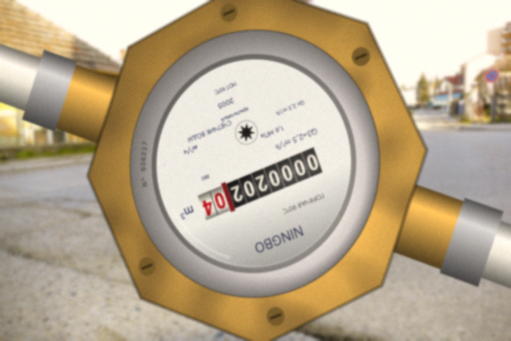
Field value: 202.04 m³
